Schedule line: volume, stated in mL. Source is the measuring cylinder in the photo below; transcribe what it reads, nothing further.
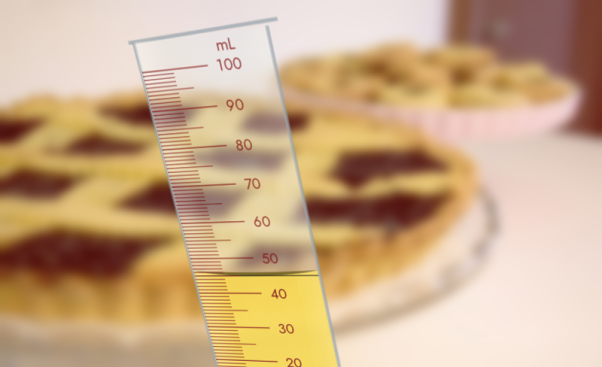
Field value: 45 mL
